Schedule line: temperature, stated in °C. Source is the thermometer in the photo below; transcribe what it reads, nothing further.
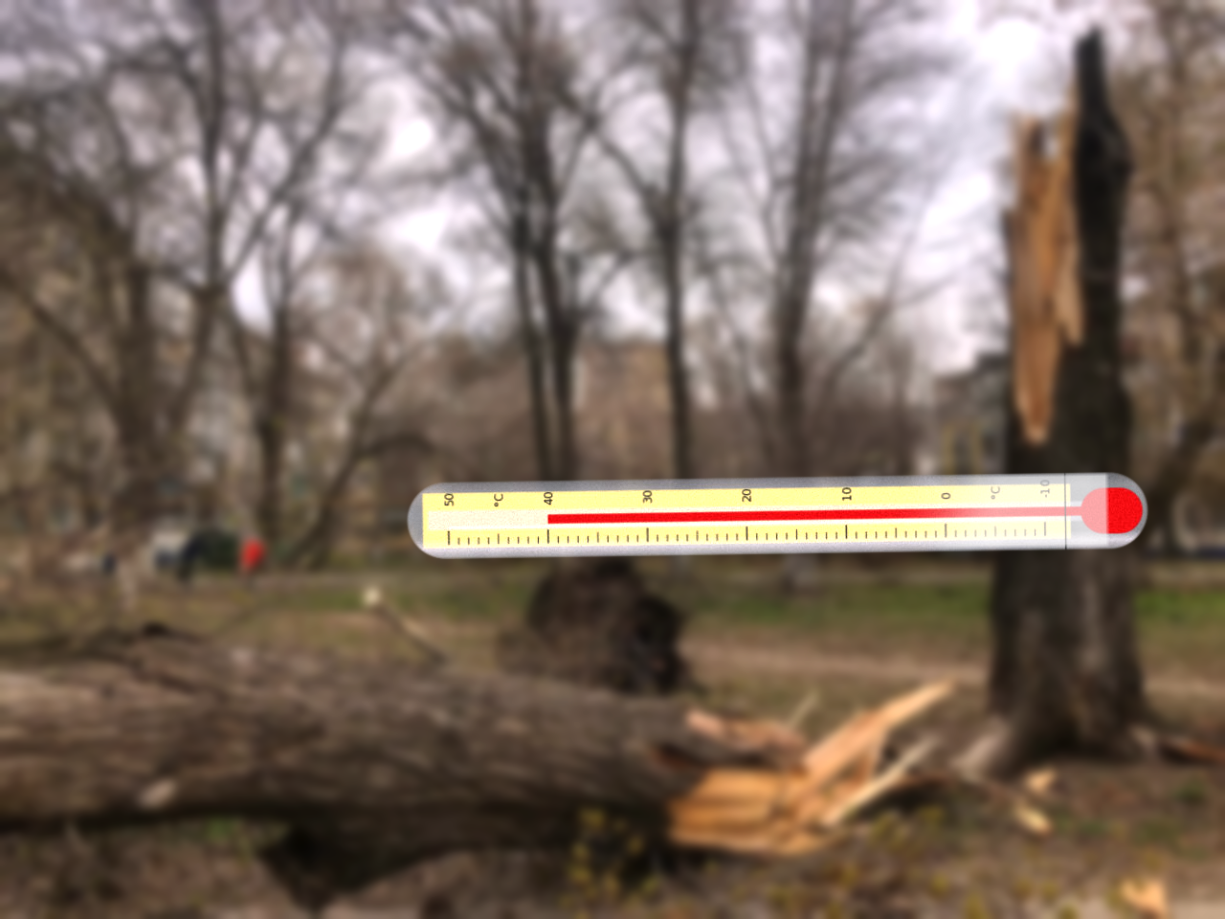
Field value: 40 °C
